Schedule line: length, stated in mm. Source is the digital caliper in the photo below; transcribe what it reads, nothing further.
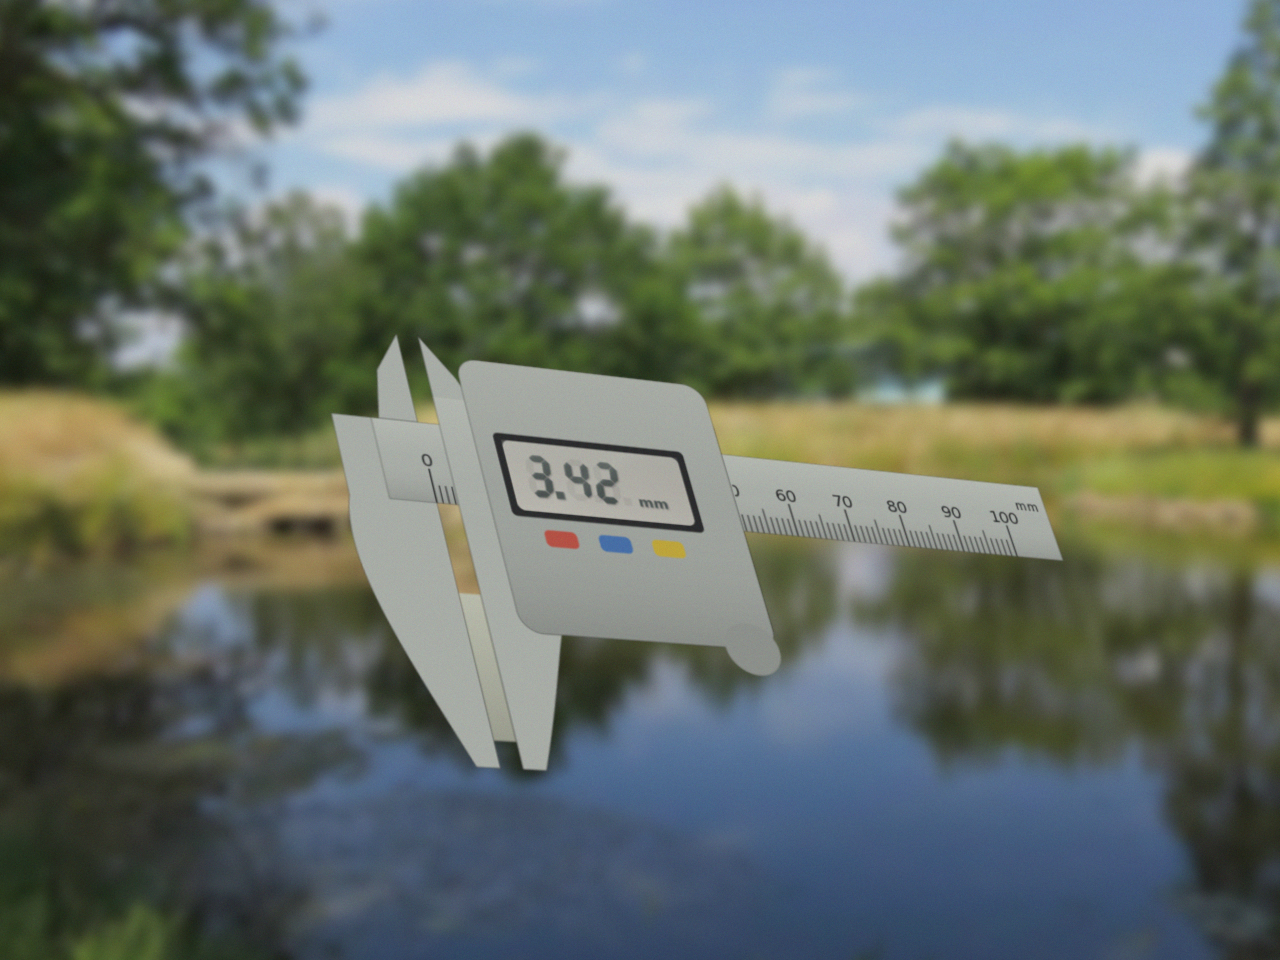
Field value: 3.42 mm
